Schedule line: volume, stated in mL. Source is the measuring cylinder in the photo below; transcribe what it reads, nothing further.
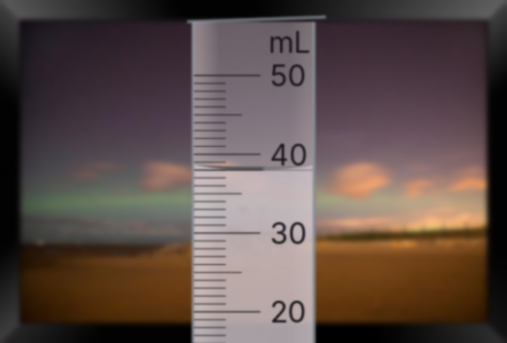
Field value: 38 mL
